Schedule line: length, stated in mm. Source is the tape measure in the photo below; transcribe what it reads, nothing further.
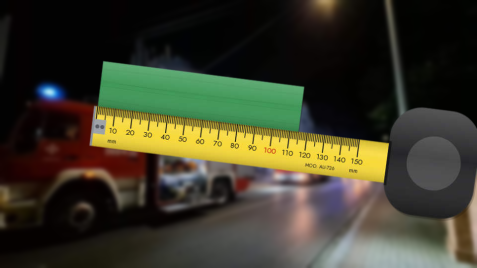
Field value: 115 mm
